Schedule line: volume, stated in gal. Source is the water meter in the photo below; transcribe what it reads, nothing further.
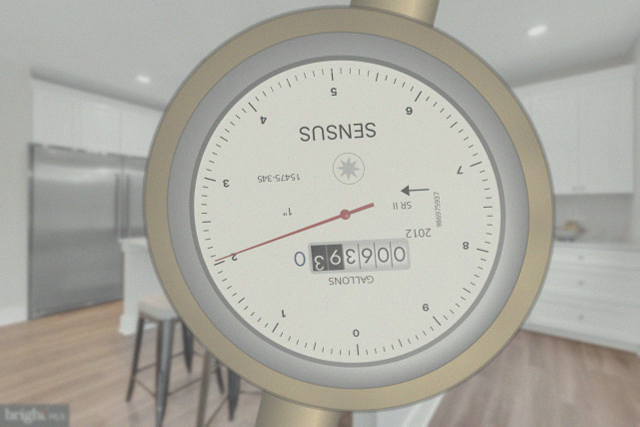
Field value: 63932.0 gal
